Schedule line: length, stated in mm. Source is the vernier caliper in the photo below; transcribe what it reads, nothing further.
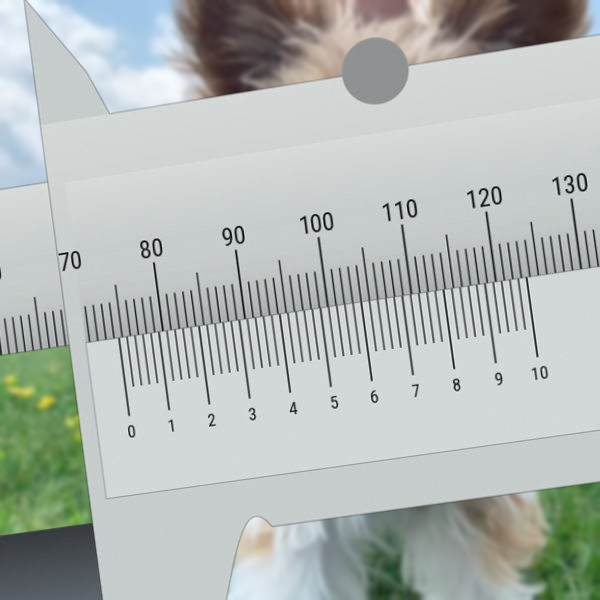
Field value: 74.6 mm
